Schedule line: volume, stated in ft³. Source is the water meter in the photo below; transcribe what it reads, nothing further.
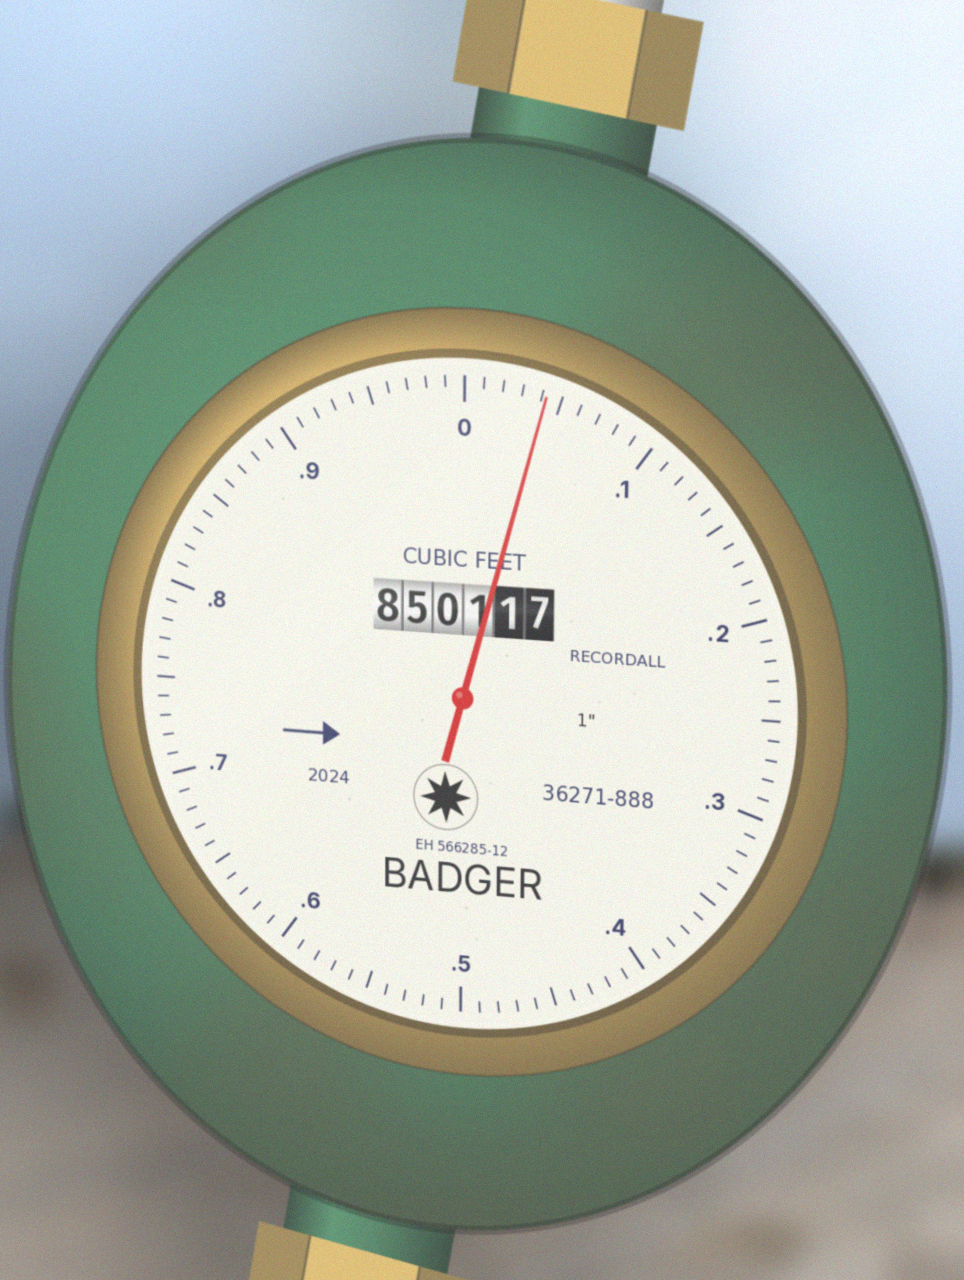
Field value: 850117.04 ft³
